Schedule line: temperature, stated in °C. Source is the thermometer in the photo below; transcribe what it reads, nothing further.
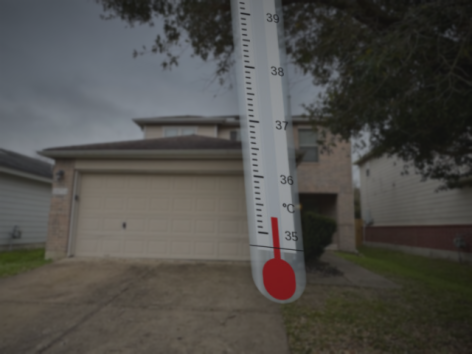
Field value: 35.3 °C
